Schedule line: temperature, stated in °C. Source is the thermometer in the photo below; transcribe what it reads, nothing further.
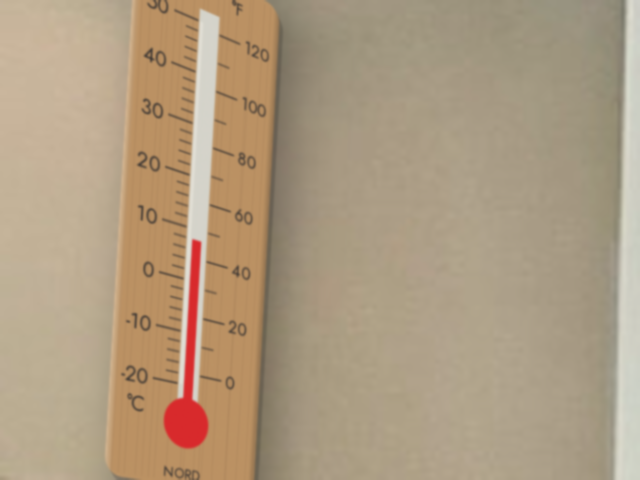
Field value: 8 °C
